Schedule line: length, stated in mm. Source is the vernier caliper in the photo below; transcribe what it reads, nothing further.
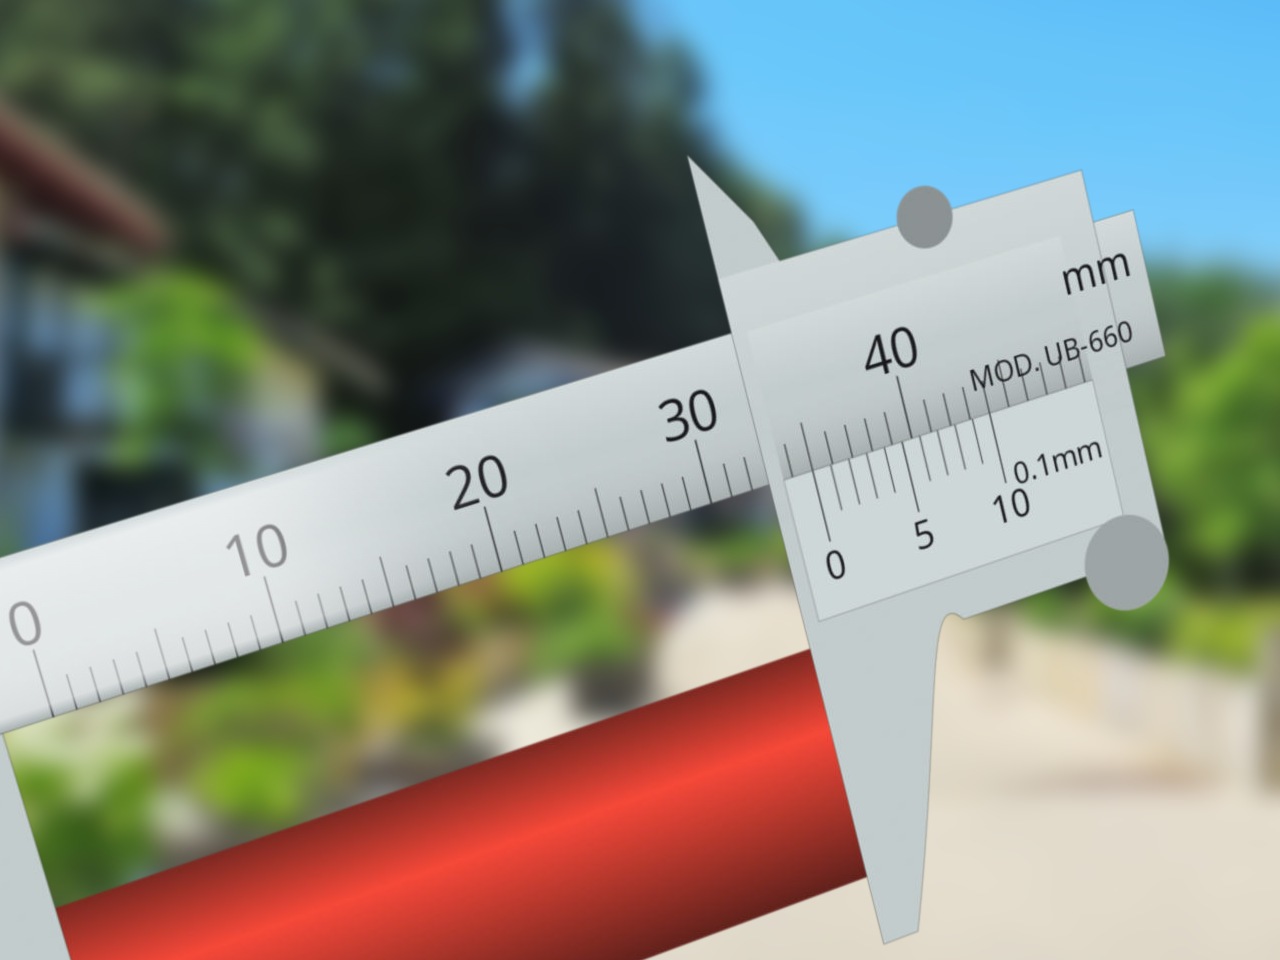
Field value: 35.0 mm
